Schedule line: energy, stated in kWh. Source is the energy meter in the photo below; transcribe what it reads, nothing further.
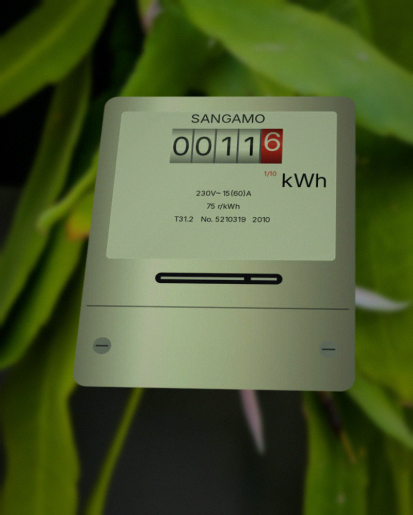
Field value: 11.6 kWh
